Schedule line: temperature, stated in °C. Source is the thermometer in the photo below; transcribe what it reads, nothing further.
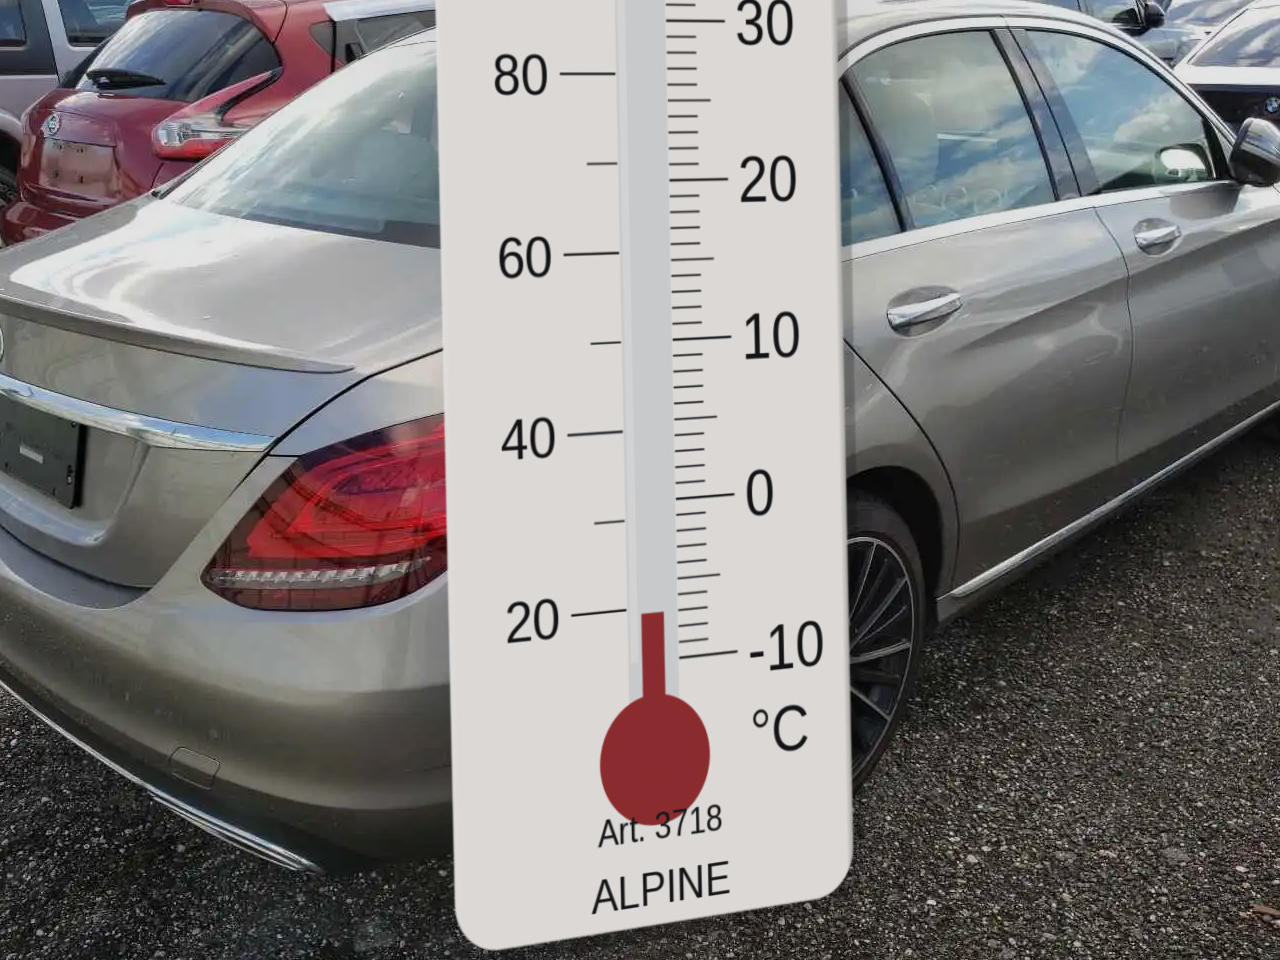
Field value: -7 °C
